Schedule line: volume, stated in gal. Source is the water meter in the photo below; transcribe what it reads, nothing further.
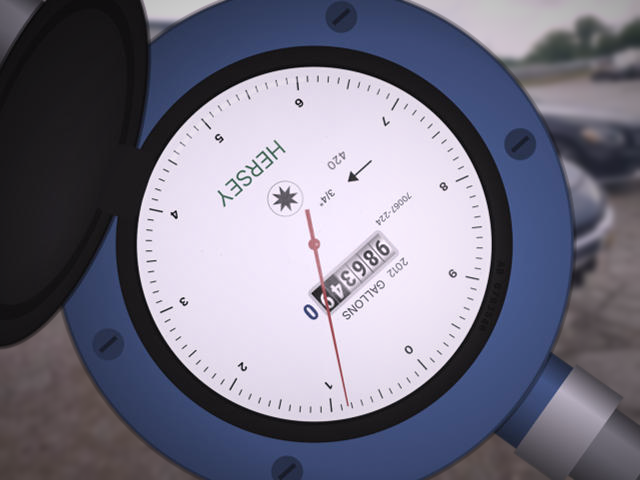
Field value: 9863490.8 gal
